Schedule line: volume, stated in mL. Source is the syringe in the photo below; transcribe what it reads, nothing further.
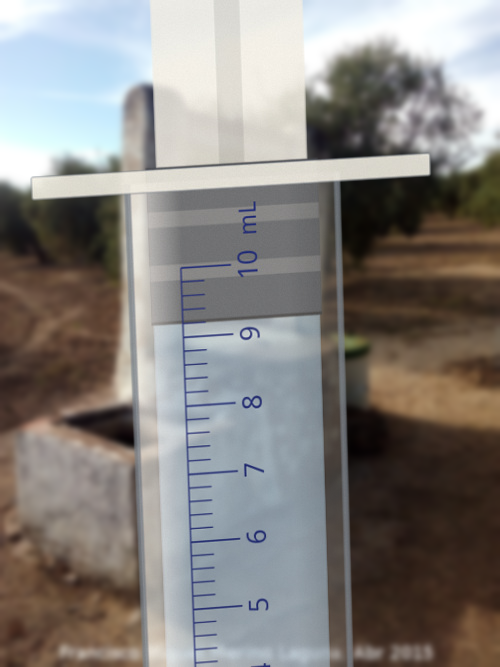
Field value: 9.2 mL
